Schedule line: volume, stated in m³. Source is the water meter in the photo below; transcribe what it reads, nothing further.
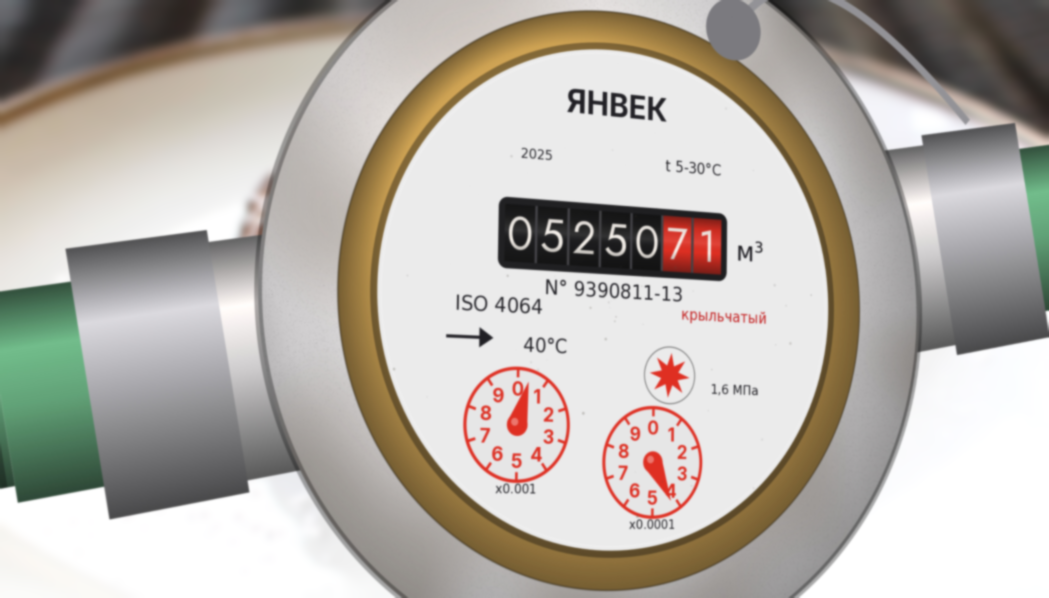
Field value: 5250.7104 m³
